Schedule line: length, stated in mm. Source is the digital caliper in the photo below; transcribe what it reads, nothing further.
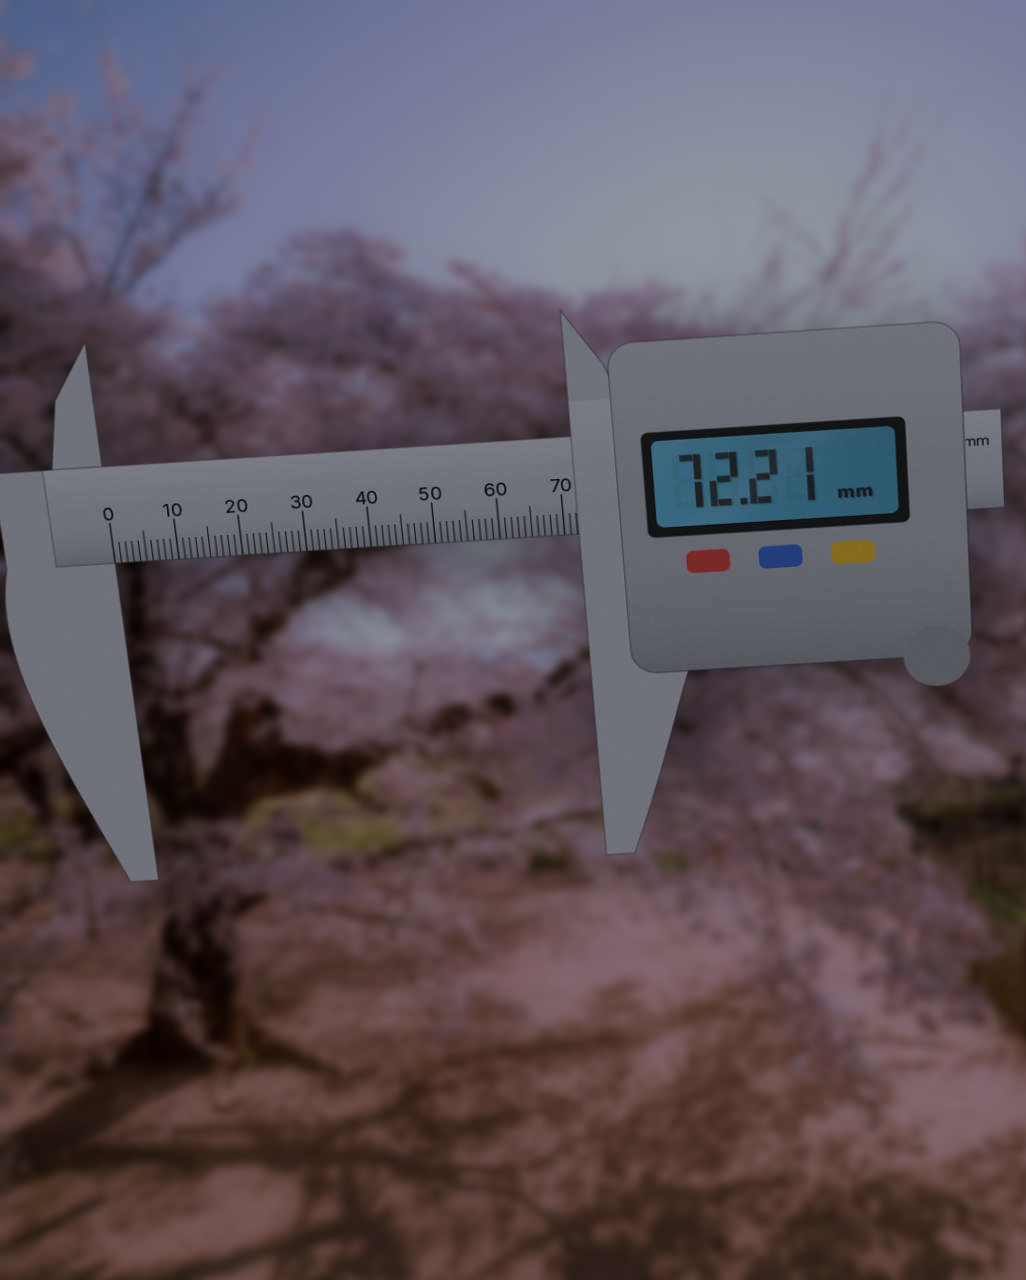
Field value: 72.21 mm
